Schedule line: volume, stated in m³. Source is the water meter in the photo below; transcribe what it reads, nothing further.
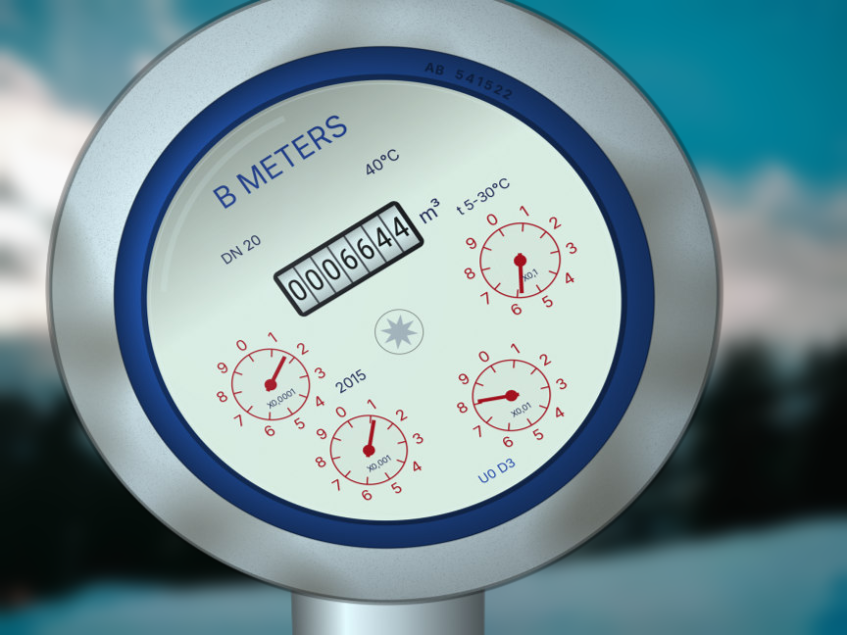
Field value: 6644.5811 m³
